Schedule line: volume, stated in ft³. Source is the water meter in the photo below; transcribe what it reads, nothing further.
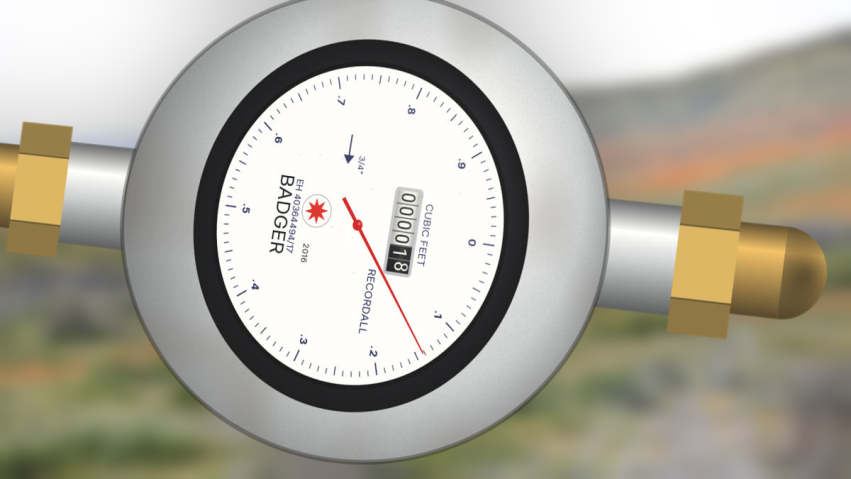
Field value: 18.14 ft³
